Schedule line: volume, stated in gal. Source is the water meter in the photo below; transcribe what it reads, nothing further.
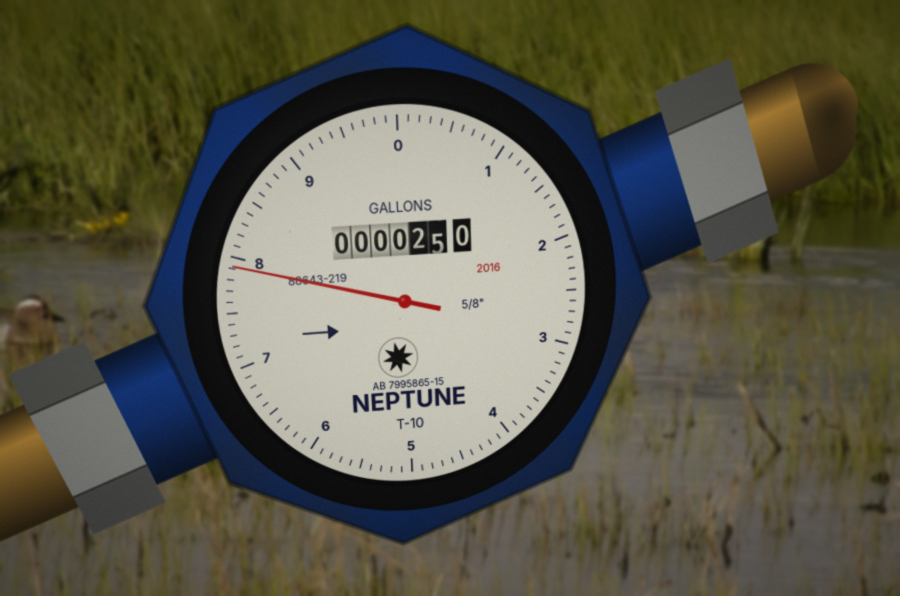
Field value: 247.9 gal
